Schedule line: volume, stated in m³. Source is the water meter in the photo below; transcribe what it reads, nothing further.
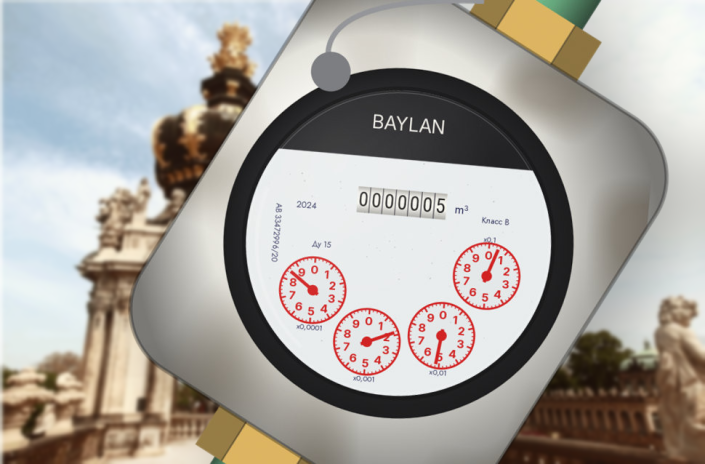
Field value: 5.0518 m³
